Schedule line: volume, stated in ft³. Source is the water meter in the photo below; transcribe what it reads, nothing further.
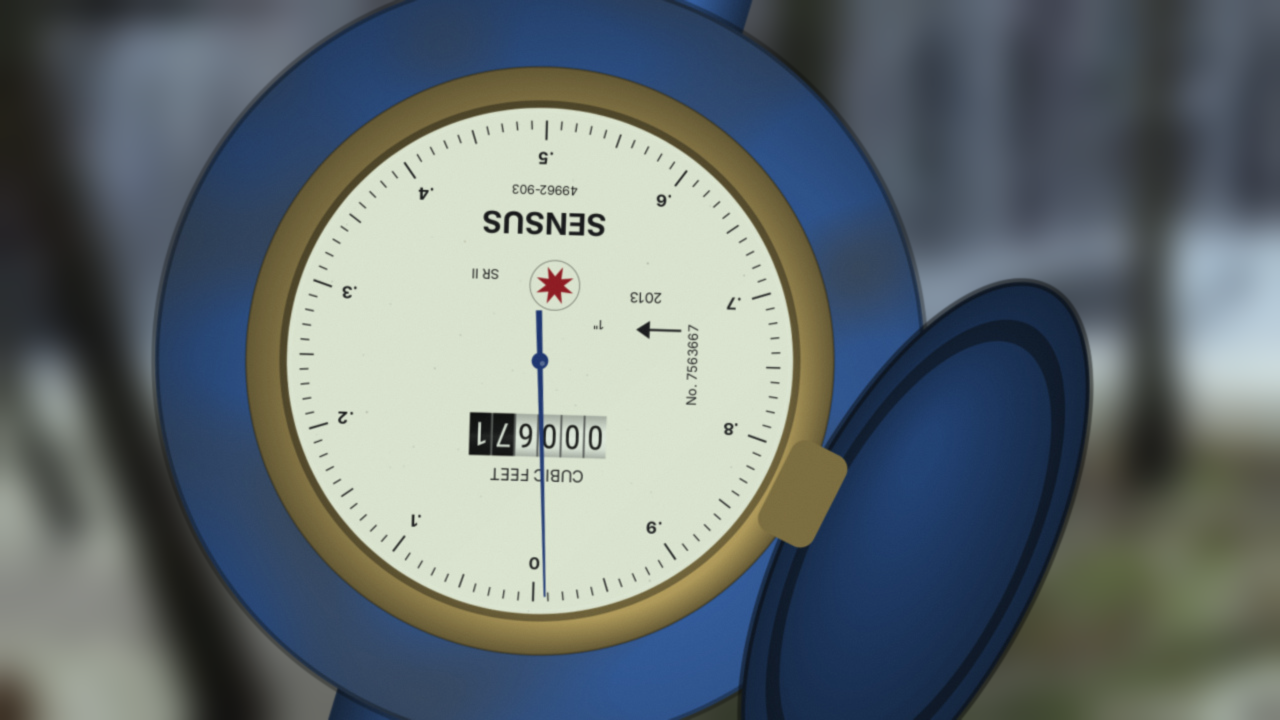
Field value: 670.99 ft³
